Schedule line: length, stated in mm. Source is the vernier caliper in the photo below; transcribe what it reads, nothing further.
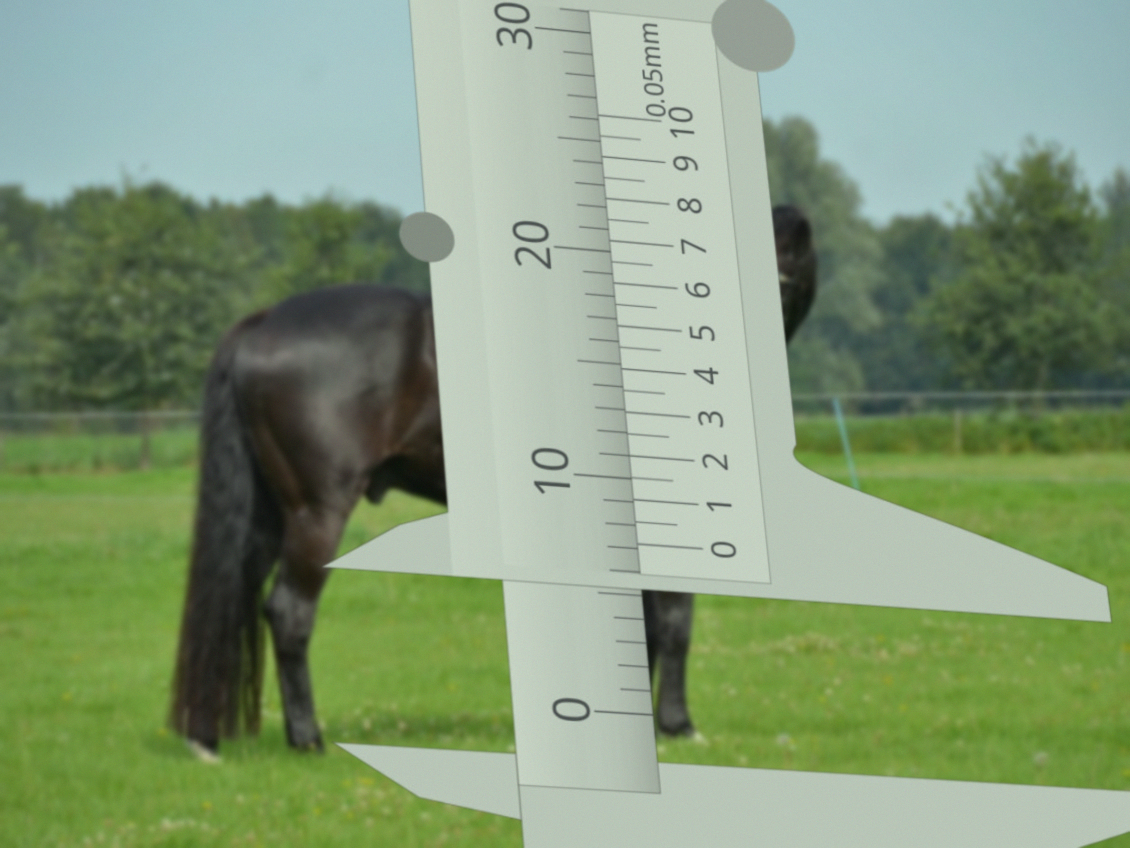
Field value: 7.2 mm
